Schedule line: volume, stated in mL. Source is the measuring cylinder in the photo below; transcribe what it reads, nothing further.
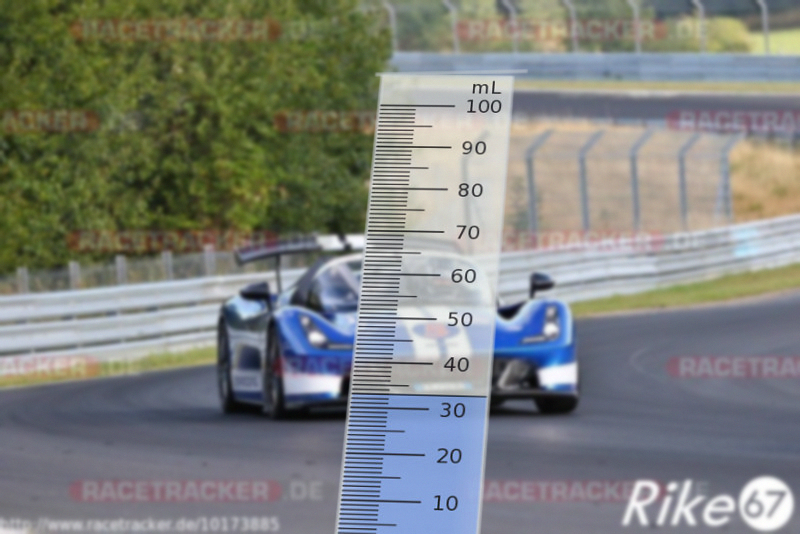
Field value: 33 mL
